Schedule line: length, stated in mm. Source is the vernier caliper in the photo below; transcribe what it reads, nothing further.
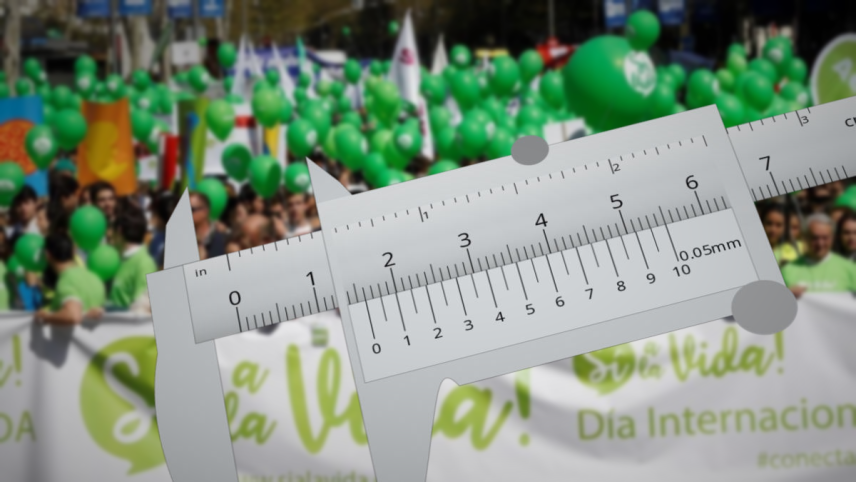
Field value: 16.0 mm
